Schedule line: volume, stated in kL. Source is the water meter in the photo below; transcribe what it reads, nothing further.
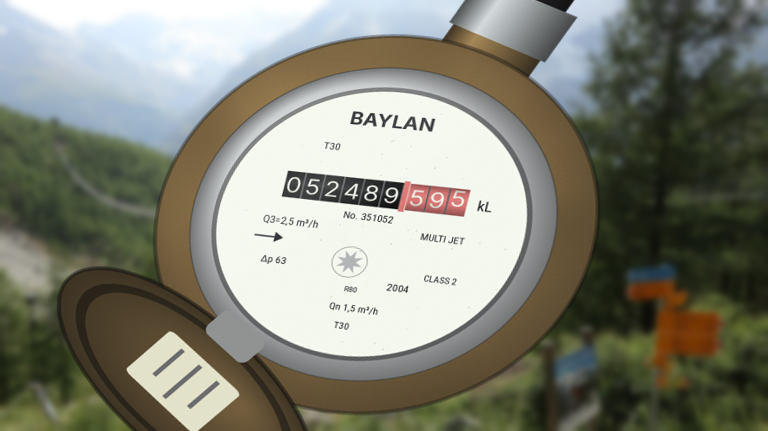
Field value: 52489.595 kL
